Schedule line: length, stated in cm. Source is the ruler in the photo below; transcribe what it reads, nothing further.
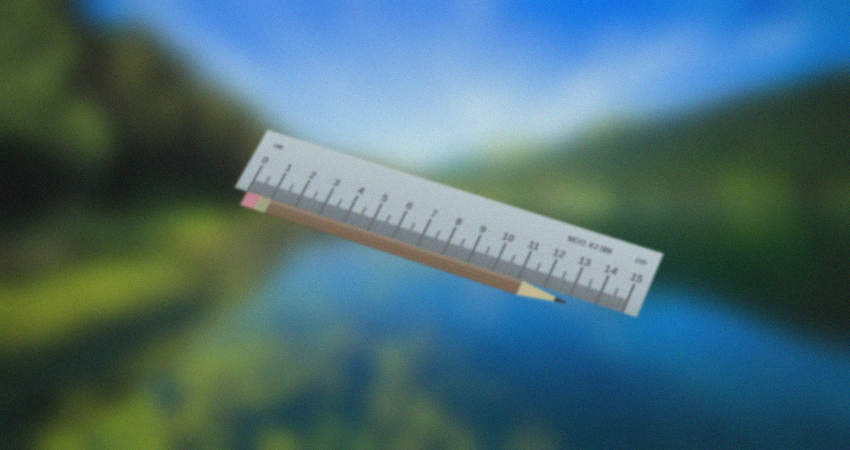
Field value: 13 cm
